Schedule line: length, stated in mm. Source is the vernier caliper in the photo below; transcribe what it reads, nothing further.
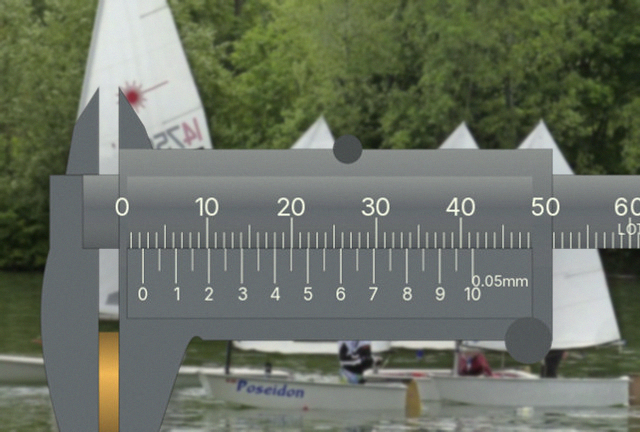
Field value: 2.4 mm
